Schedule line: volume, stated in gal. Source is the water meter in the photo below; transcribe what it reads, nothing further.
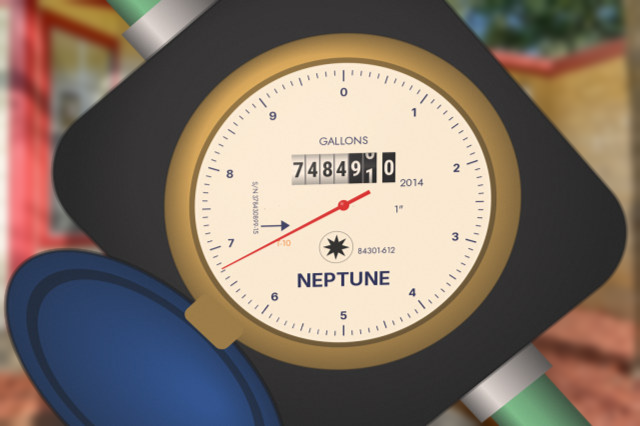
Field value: 7484906.7 gal
